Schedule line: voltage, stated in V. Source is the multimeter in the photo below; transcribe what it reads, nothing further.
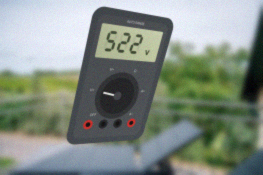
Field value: 522 V
